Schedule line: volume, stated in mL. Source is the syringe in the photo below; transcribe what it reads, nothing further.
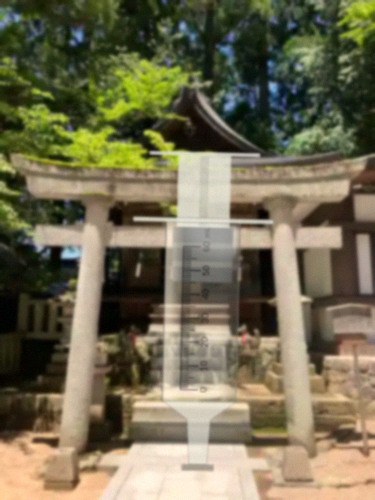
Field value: 45 mL
